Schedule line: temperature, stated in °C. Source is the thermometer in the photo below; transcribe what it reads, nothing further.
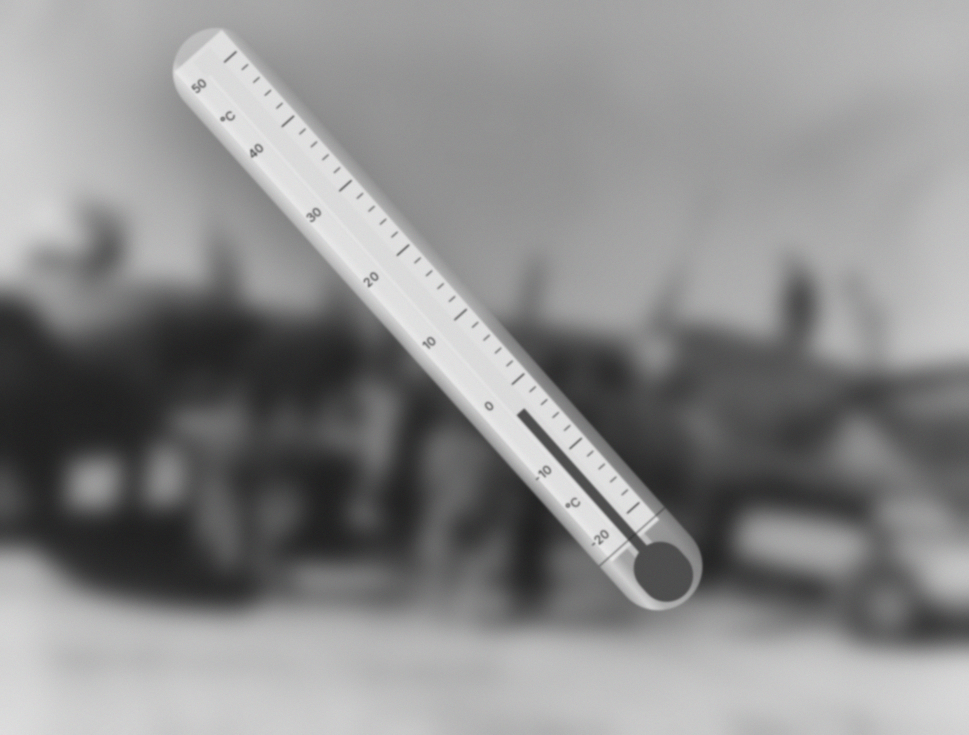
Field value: -3 °C
